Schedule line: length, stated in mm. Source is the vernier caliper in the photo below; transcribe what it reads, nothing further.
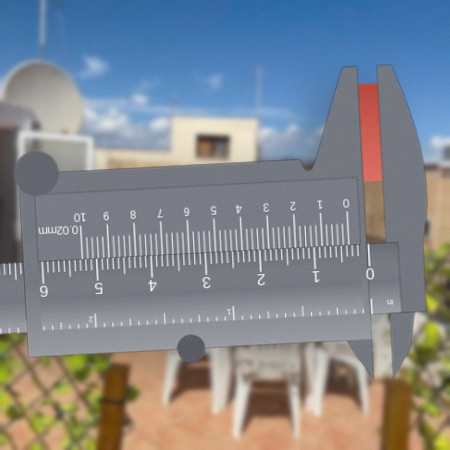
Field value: 3.6 mm
